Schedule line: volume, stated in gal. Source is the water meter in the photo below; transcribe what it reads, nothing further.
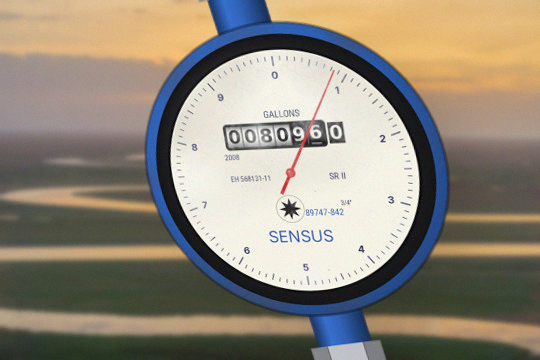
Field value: 80960.8 gal
